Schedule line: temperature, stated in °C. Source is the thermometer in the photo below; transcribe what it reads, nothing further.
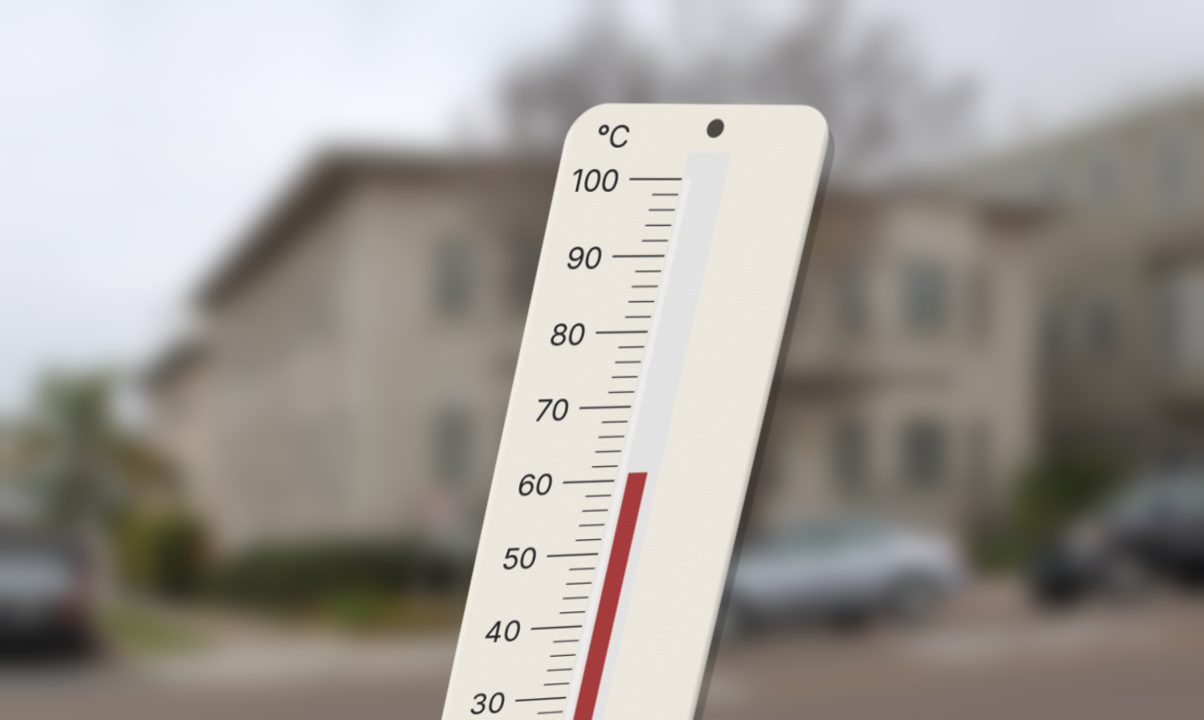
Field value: 61 °C
